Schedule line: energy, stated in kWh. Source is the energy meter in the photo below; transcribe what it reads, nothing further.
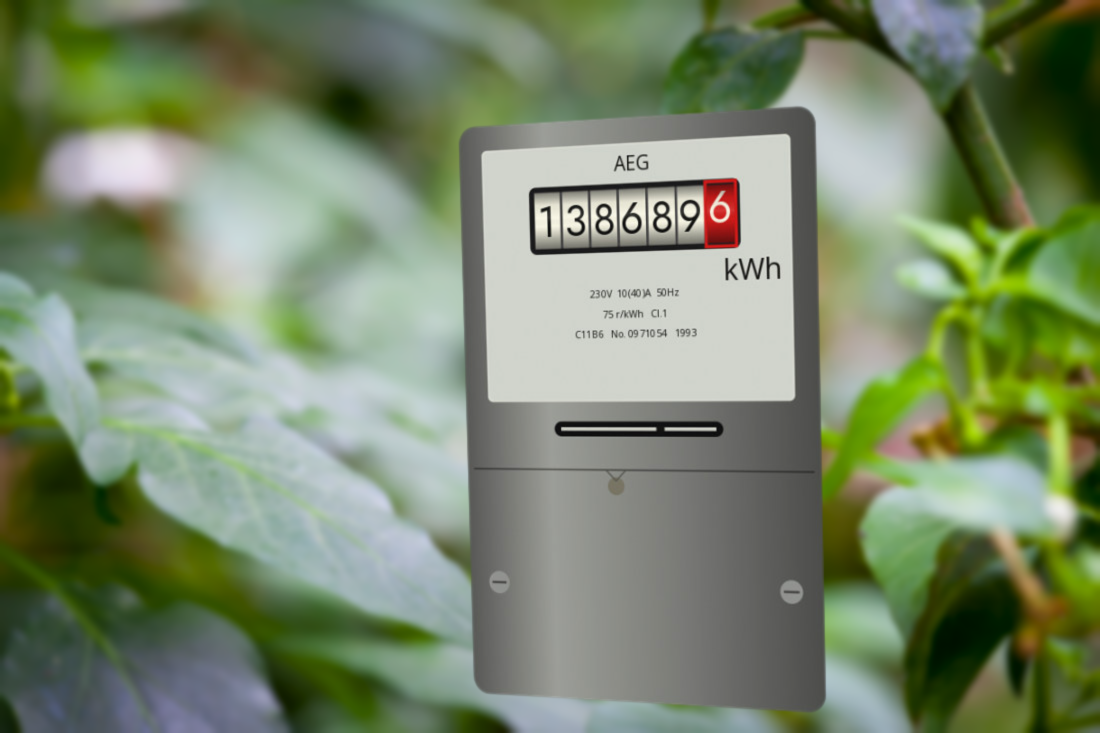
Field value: 138689.6 kWh
